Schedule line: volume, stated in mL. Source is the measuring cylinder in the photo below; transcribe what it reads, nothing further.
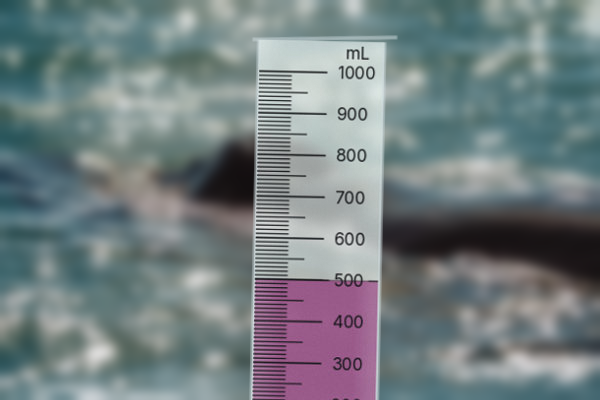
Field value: 500 mL
